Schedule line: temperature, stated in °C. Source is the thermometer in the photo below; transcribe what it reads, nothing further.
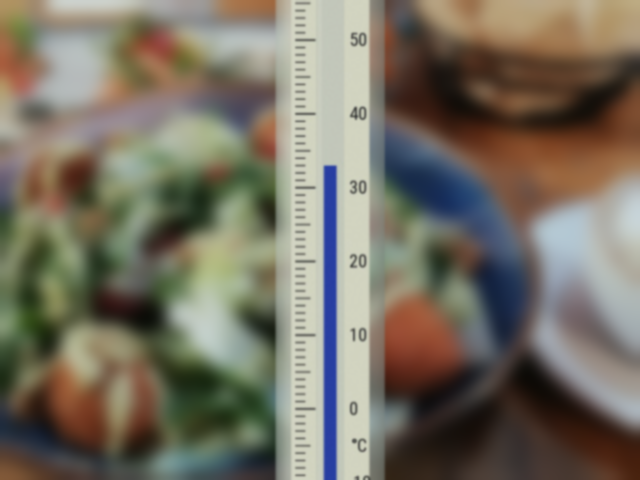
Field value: 33 °C
